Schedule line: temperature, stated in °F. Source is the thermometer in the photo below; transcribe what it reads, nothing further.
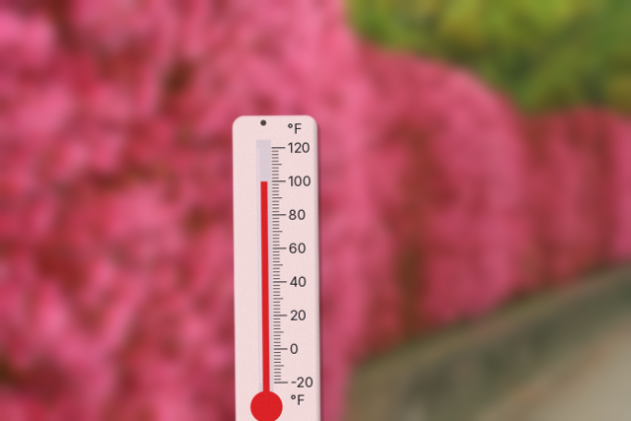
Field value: 100 °F
